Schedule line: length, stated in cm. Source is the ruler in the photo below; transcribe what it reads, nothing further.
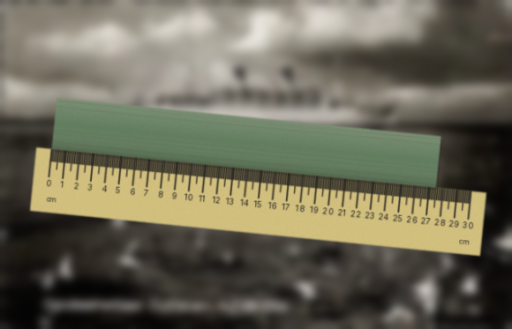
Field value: 27.5 cm
